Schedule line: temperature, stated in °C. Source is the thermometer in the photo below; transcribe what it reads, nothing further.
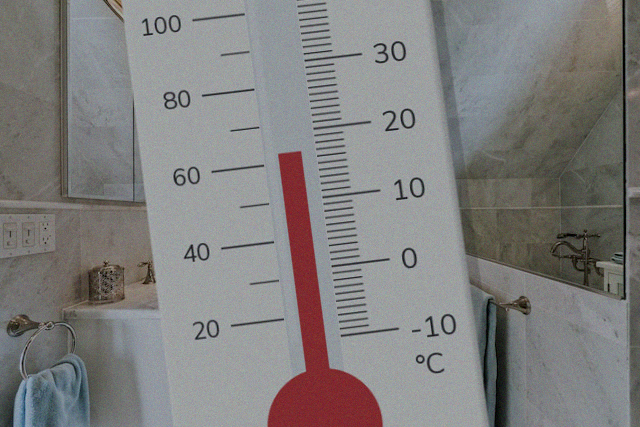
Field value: 17 °C
